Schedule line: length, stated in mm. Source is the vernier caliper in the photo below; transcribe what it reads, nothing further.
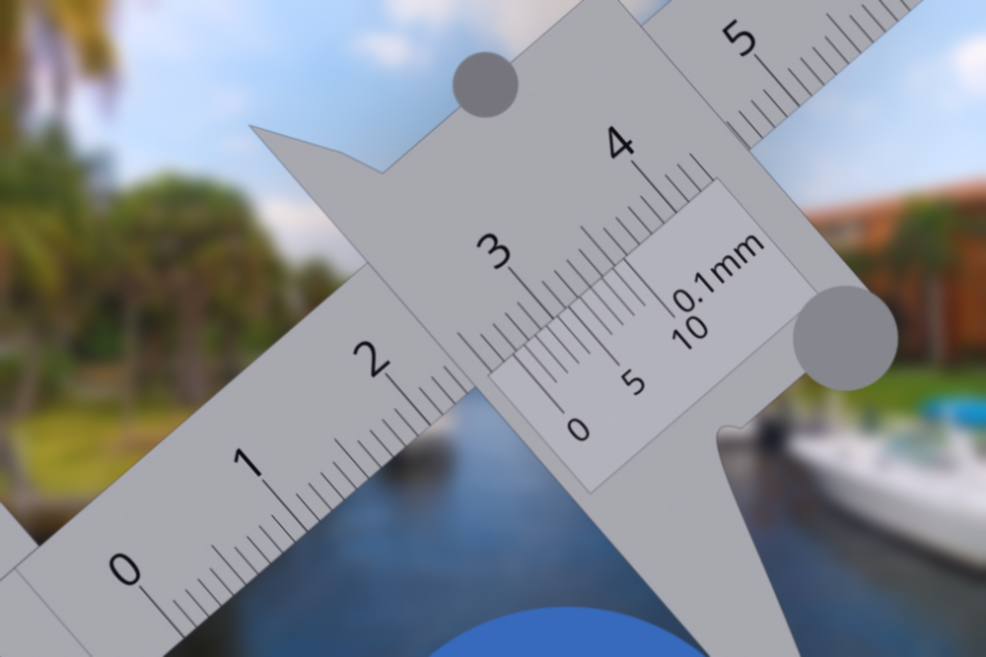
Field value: 26.7 mm
